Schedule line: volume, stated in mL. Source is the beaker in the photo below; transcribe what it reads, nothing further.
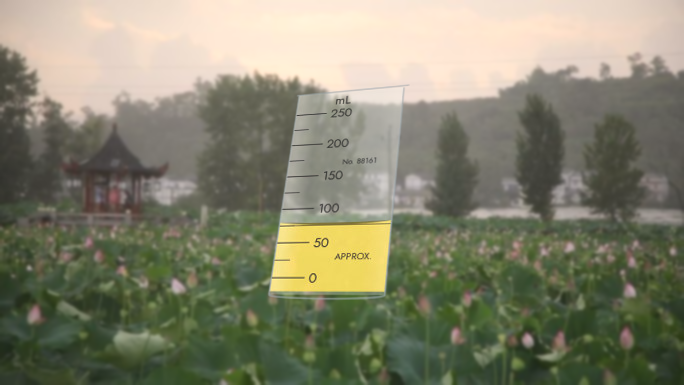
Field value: 75 mL
